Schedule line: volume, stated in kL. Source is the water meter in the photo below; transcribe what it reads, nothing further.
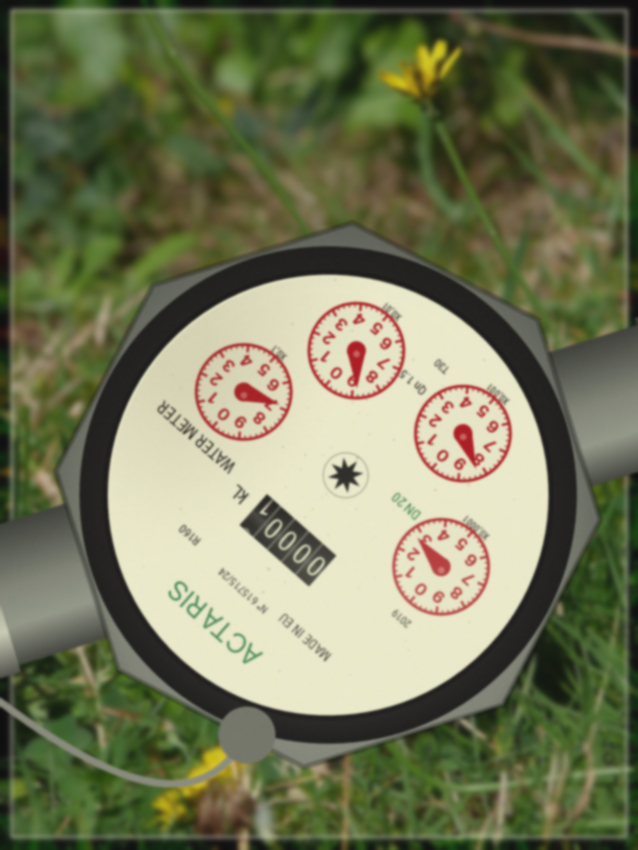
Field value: 0.6882 kL
